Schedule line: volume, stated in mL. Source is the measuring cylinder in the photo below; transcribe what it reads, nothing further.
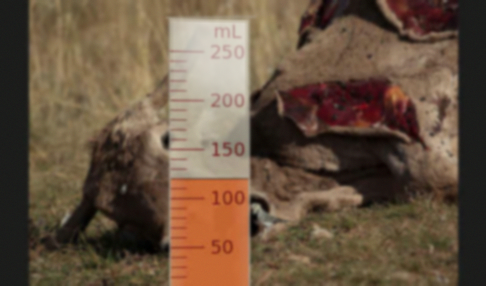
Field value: 120 mL
